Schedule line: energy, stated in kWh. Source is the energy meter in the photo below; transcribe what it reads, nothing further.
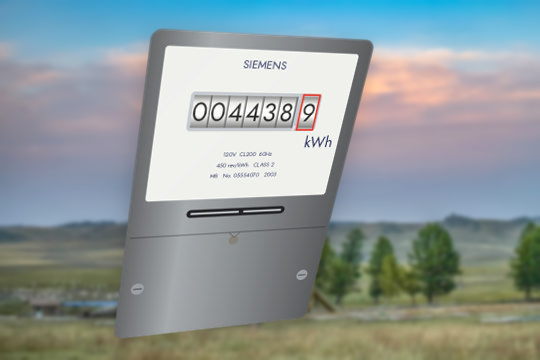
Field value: 4438.9 kWh
